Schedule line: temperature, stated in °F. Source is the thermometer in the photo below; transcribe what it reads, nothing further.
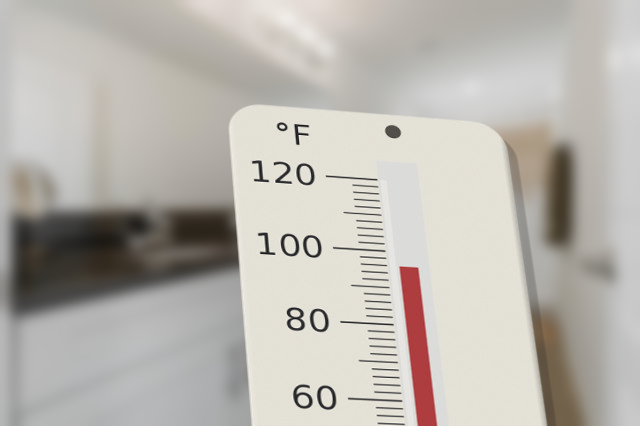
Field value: 96 °F
